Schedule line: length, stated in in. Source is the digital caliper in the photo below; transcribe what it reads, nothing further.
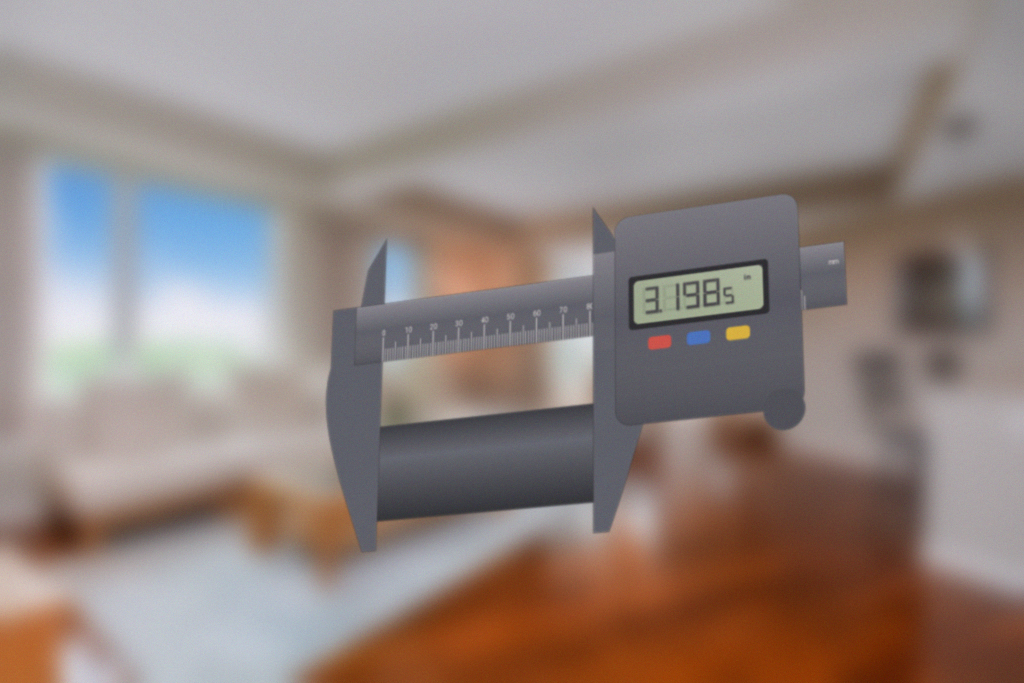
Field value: 3.1985 in
